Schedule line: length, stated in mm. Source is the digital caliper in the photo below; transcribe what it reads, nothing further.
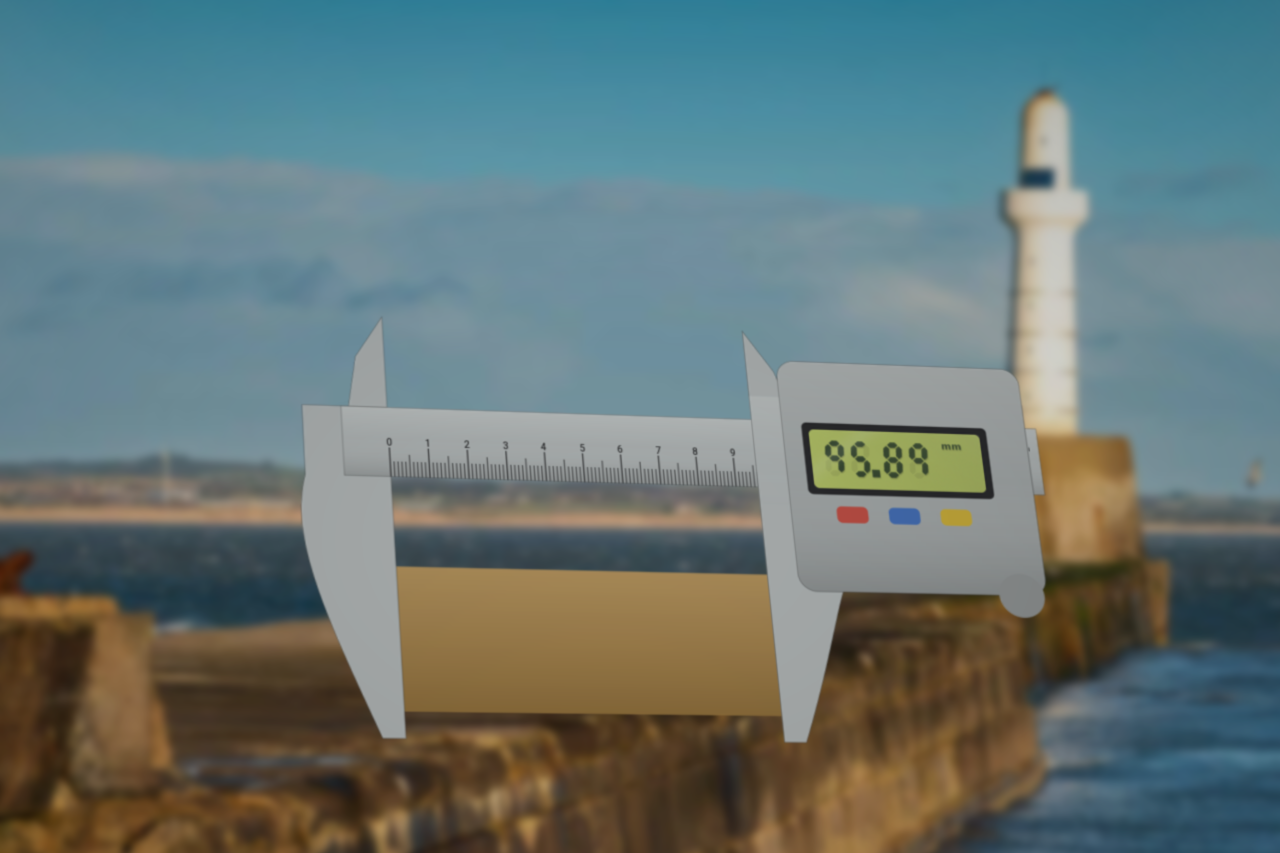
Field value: 95.89 mm
